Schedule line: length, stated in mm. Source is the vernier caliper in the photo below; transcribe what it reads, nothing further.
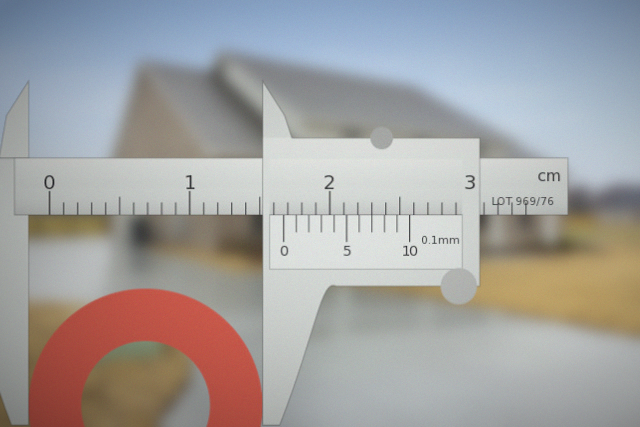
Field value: 16.7 mm
